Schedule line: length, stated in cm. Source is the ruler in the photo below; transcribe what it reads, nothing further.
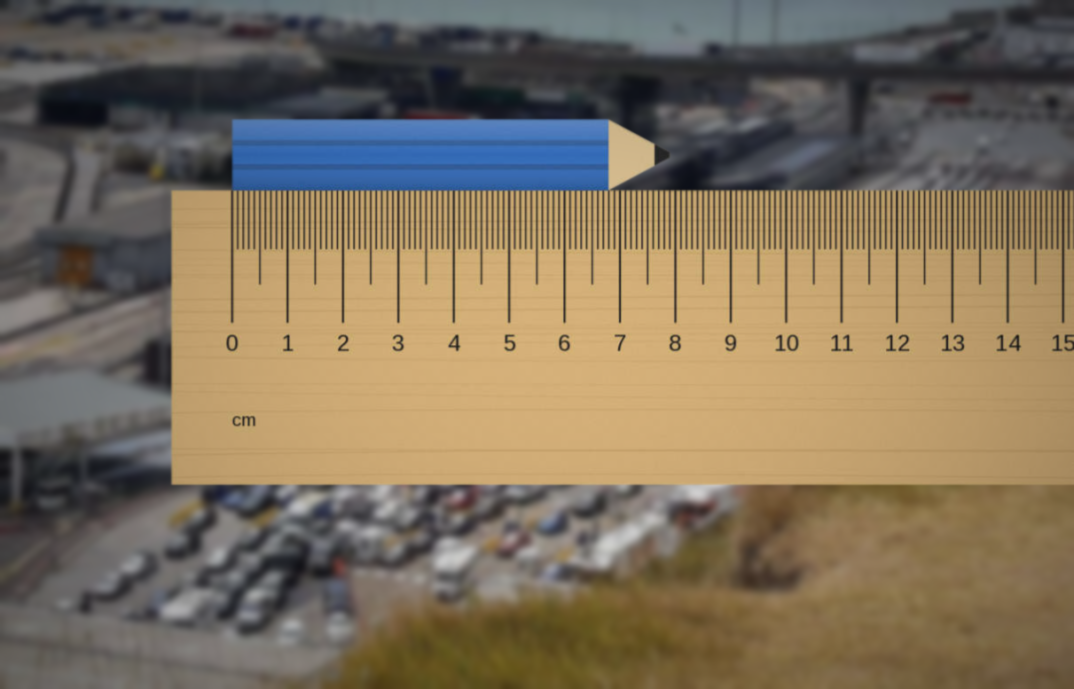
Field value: 7.9 cm
